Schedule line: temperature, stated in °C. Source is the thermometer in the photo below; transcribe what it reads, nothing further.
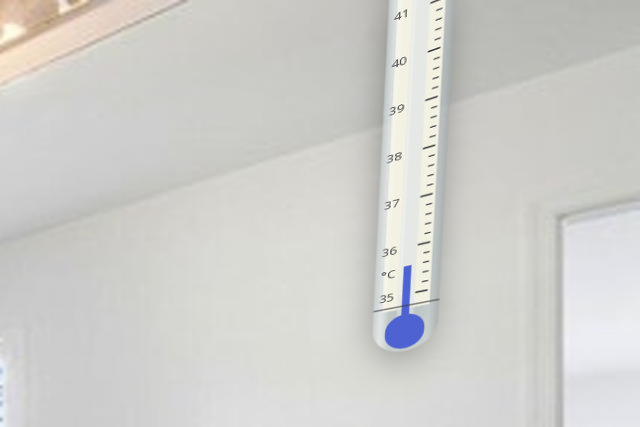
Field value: 35.6 °C
